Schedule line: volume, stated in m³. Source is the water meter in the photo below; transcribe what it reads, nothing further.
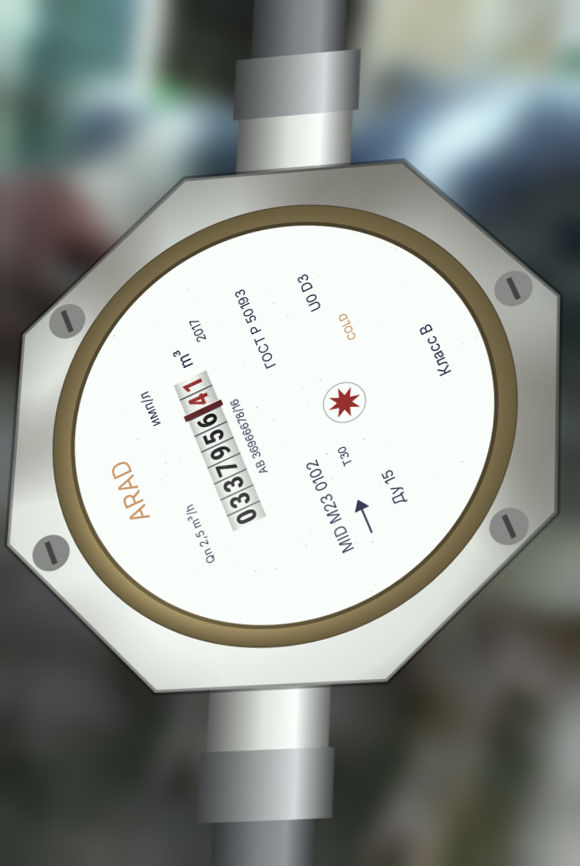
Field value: 337956.41 m³
